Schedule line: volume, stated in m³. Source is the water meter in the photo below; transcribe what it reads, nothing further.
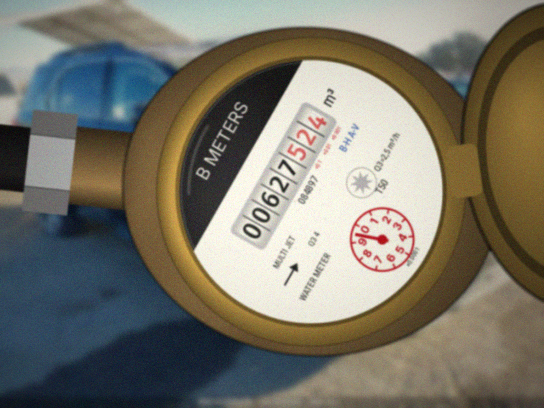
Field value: 627.5239 m³
